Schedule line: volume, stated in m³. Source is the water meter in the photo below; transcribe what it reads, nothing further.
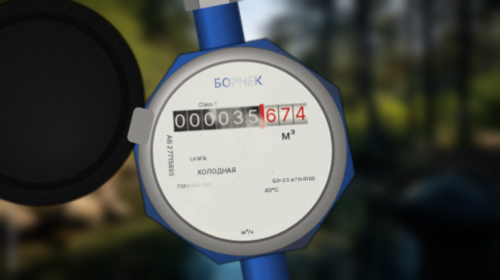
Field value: 35.674 m³
